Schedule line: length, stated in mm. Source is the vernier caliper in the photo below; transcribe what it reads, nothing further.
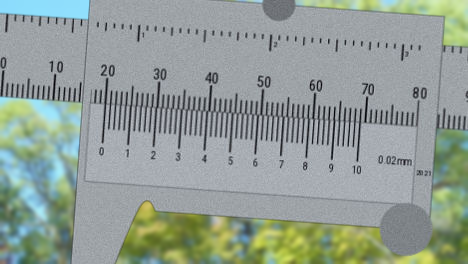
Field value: 20.0 mm
